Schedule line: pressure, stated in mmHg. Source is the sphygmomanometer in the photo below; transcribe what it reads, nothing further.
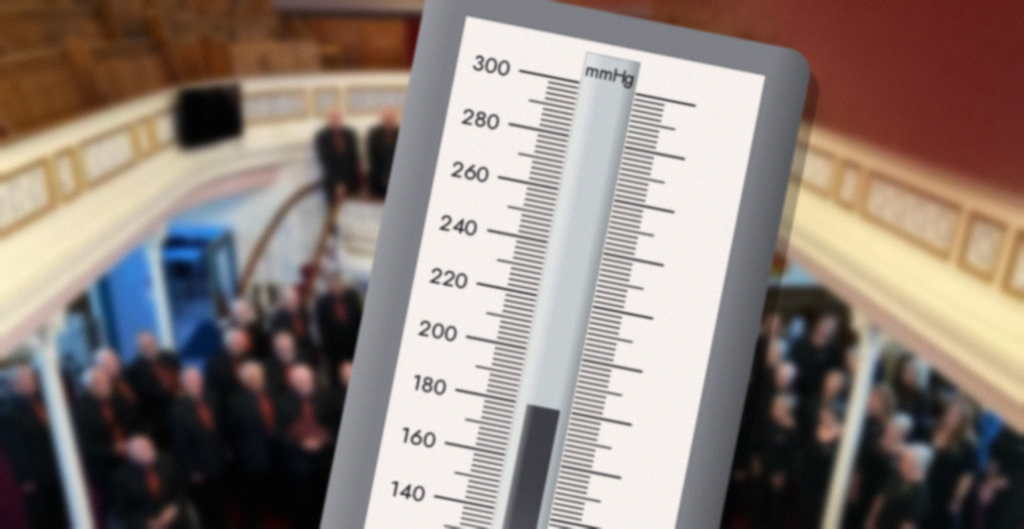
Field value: 180 mmHg
